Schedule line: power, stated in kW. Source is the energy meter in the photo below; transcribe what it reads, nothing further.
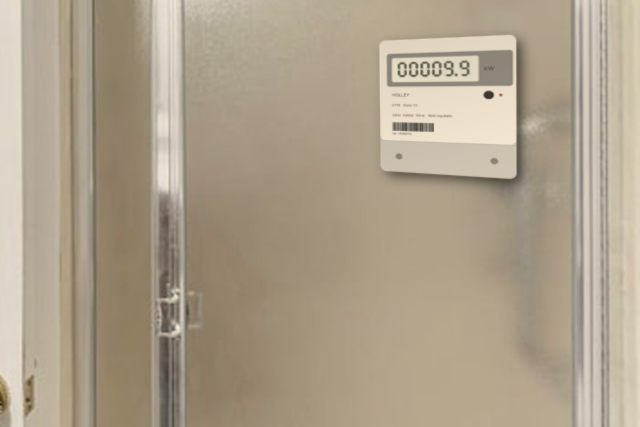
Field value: 9.9 kW
